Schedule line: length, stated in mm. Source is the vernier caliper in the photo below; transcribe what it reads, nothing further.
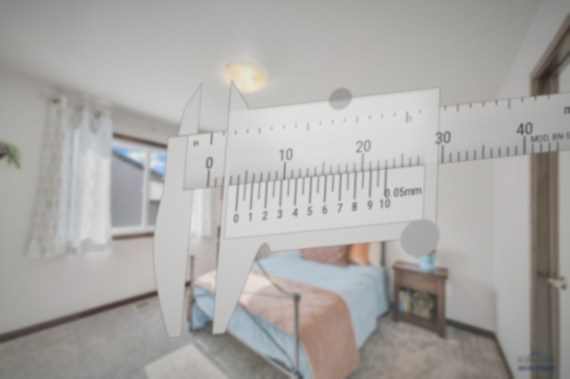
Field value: 4.0 mm
